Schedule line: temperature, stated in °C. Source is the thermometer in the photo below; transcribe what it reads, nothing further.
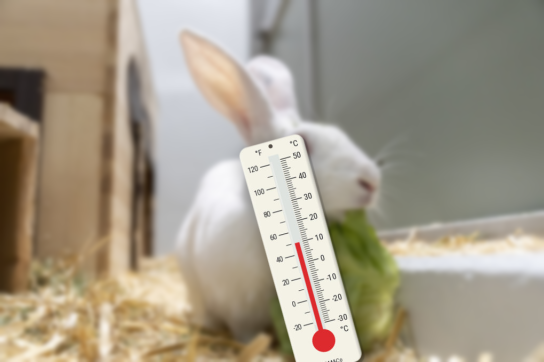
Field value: 10 °C
